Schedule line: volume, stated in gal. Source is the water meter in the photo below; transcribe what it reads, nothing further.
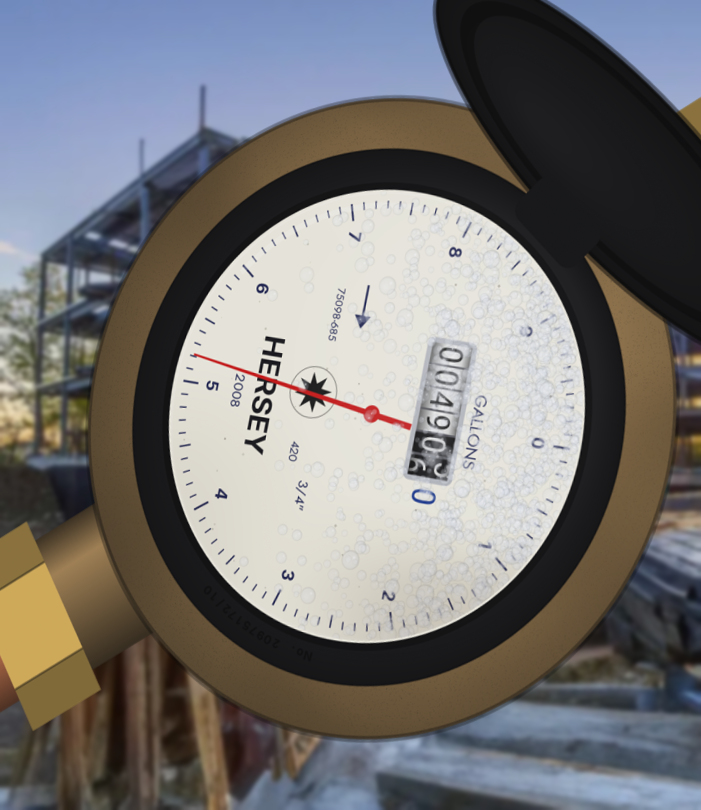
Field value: 49055.2 gal
